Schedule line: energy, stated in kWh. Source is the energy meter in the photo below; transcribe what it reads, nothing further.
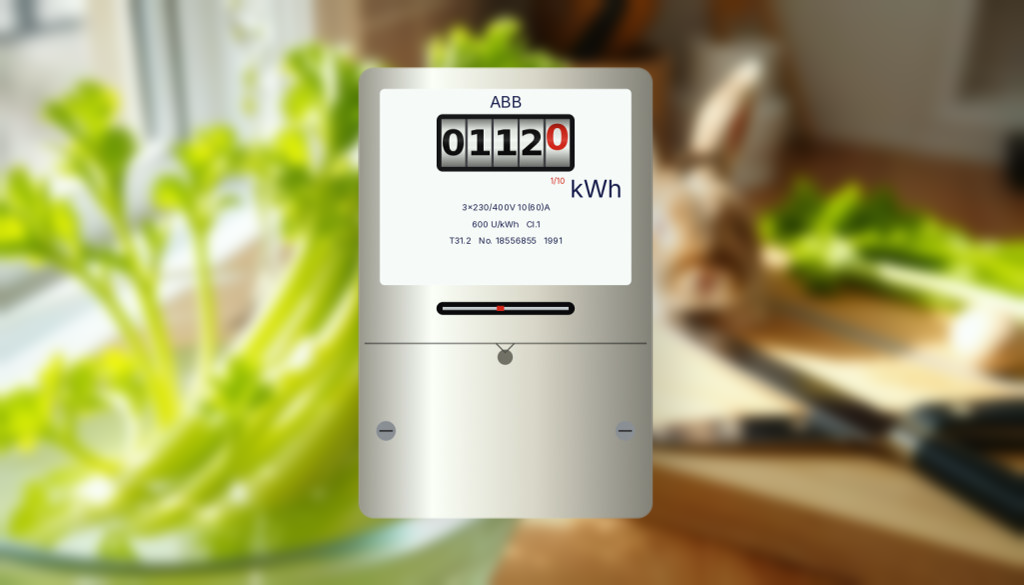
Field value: 112.0 kWh
